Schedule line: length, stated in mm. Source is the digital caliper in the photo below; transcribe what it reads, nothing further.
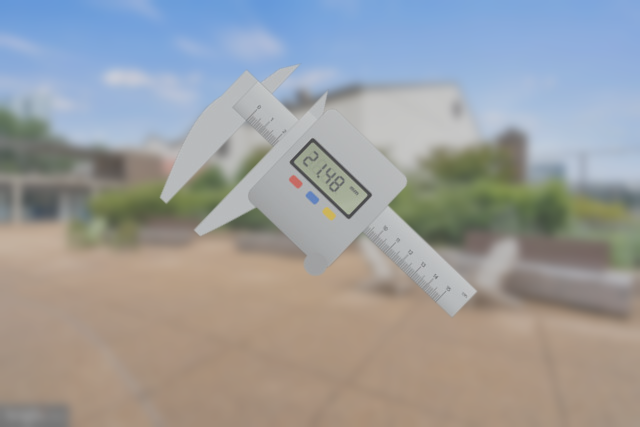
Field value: 21.48 mm
